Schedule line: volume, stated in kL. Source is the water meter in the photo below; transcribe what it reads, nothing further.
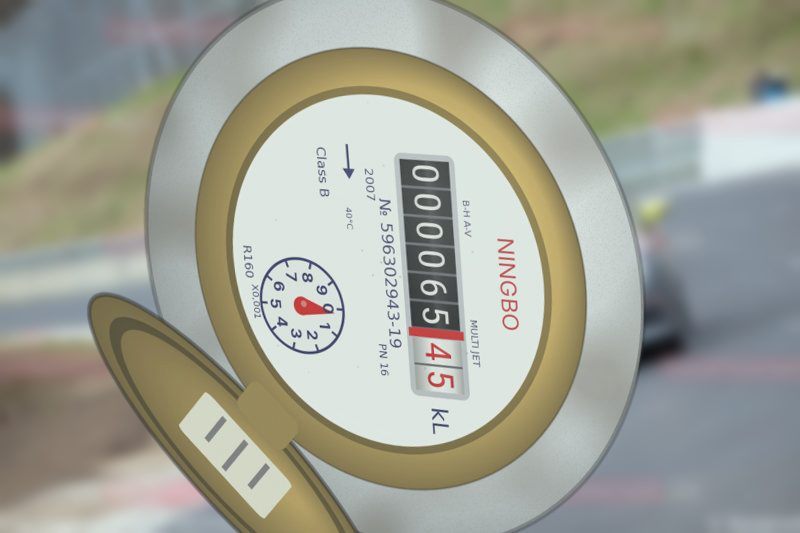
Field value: 65.450 kL
